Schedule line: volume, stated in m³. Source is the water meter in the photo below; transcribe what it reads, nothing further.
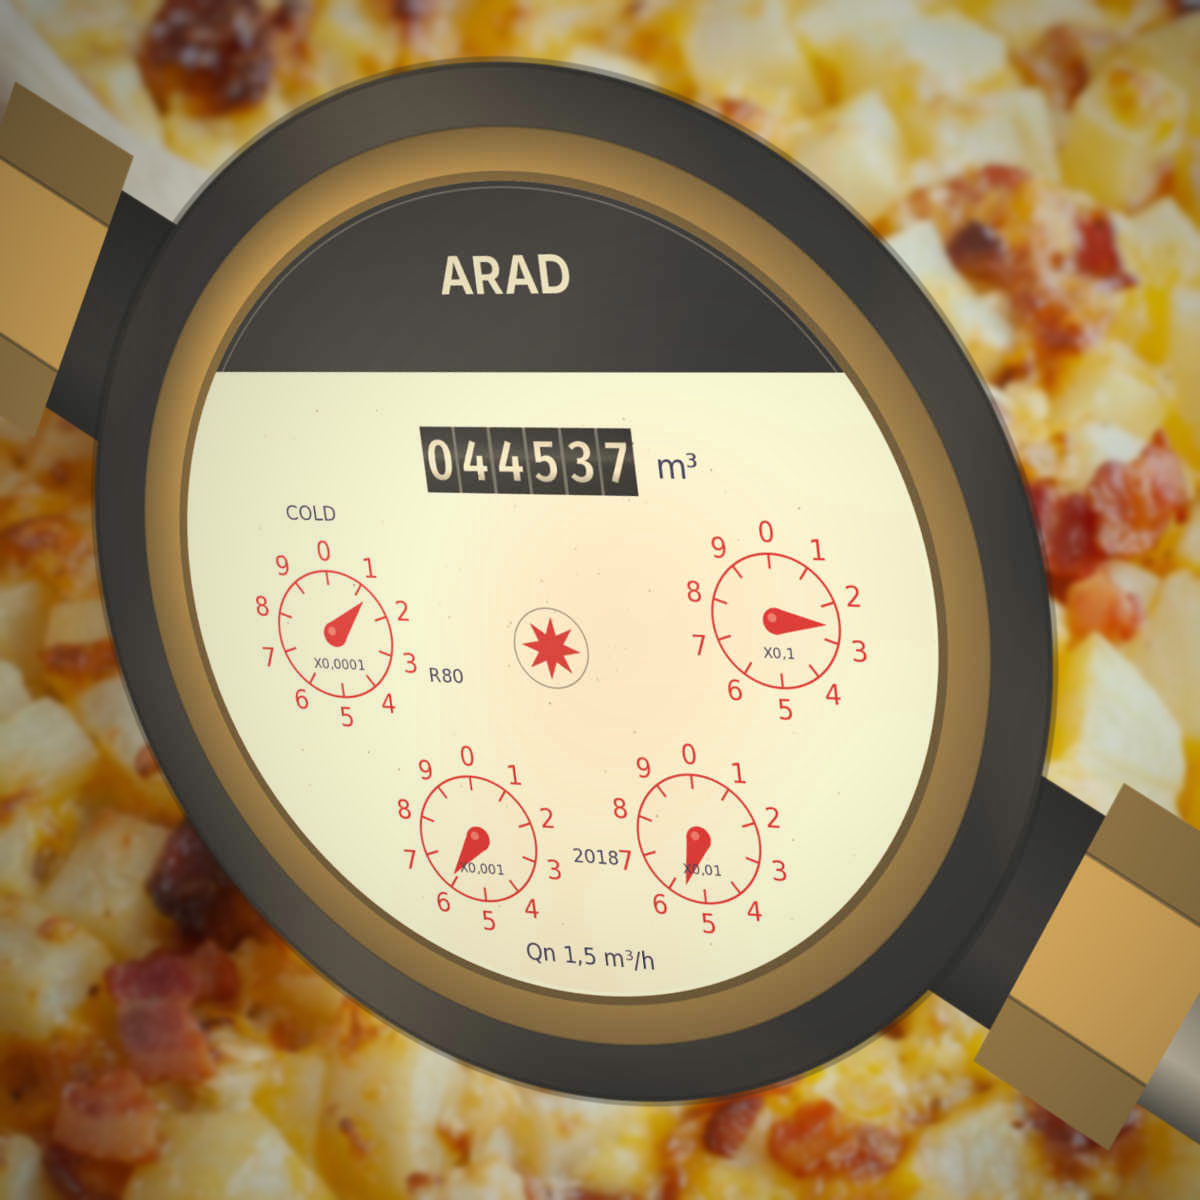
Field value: 44537.2561 m³
